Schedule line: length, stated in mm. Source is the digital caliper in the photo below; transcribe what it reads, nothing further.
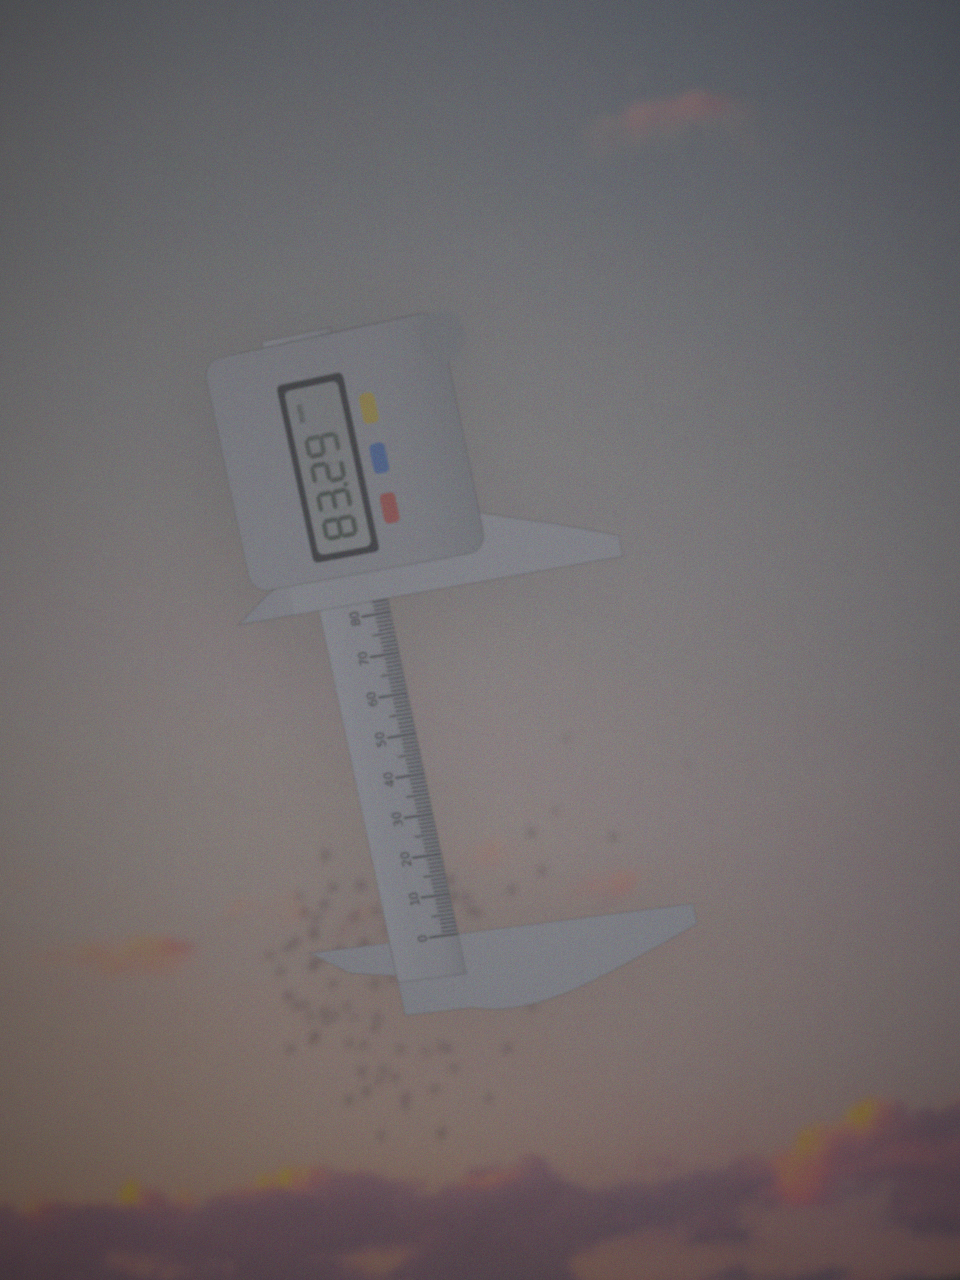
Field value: 83.29 mm
